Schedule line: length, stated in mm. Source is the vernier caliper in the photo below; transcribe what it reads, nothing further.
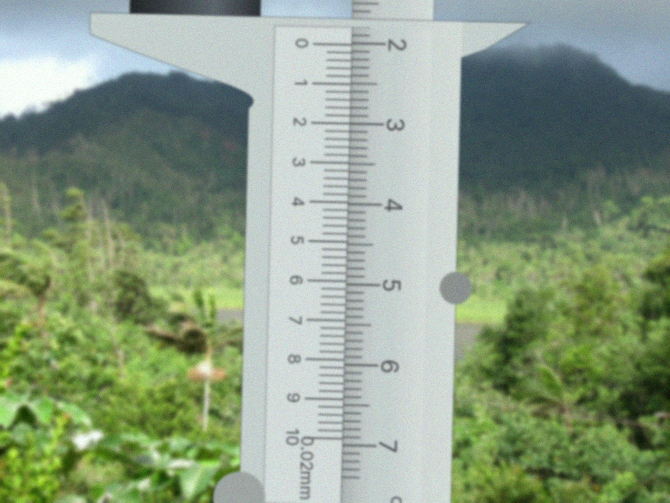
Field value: 20.2 mm
